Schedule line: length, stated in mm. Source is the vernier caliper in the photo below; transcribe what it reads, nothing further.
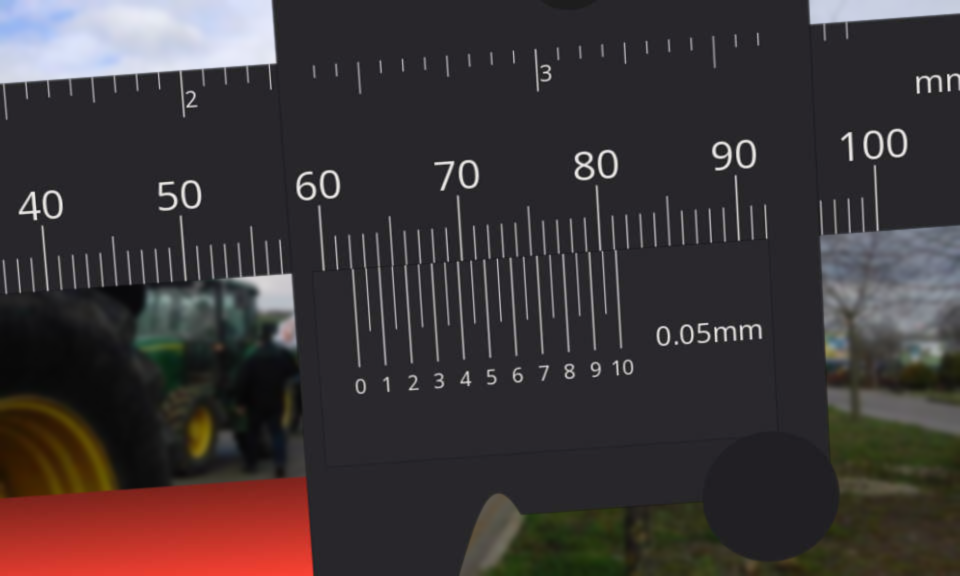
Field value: 62.1 mm
